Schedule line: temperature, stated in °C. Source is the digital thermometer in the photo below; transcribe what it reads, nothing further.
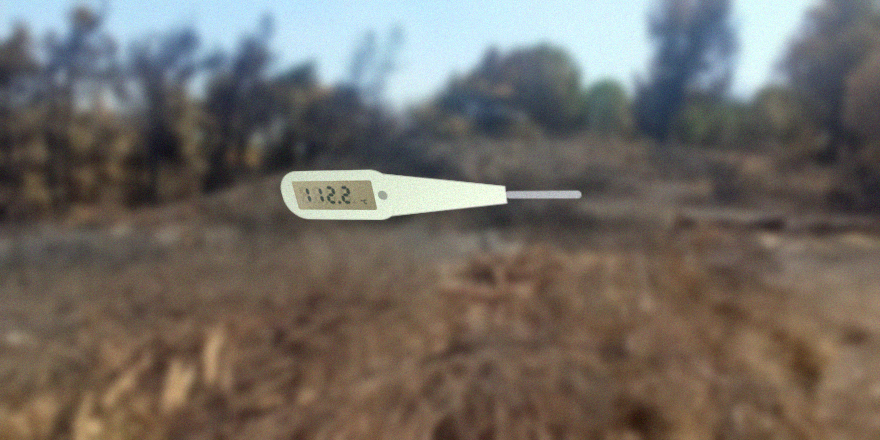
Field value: 112.2 °C
